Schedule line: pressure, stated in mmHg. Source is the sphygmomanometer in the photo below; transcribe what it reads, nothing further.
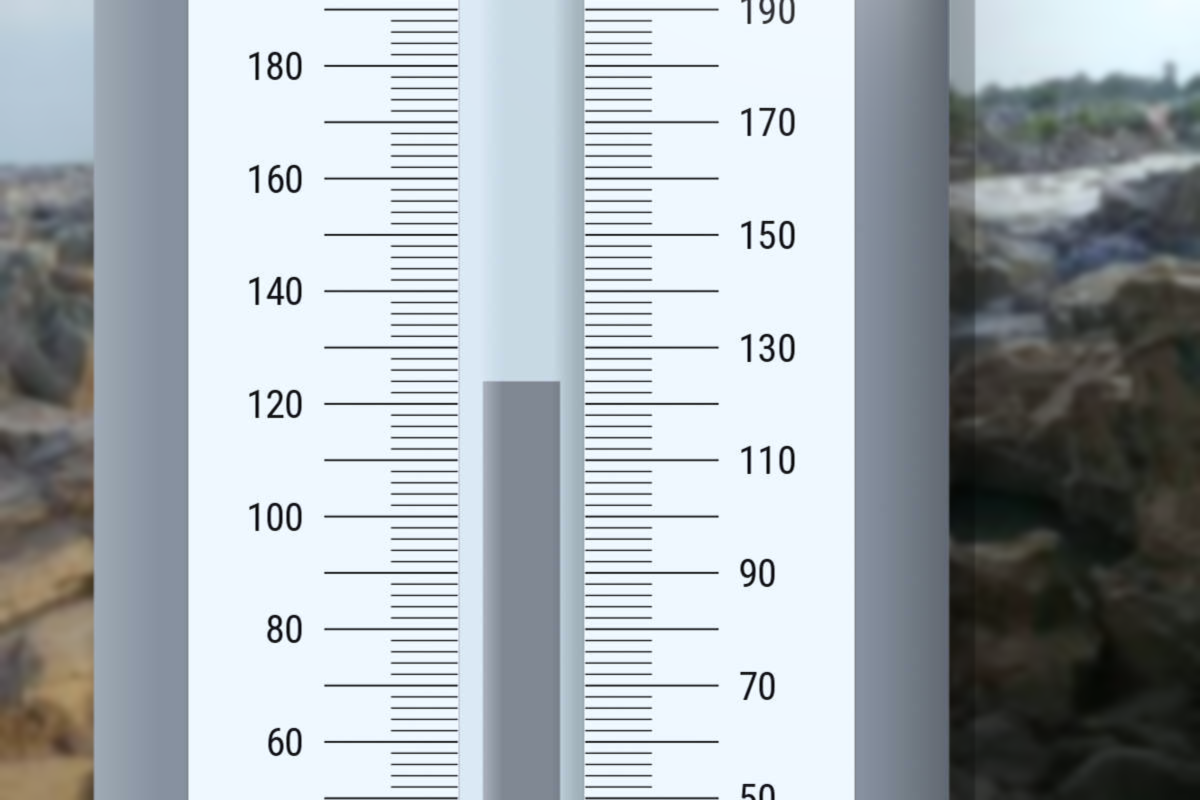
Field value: 124 mmHg
